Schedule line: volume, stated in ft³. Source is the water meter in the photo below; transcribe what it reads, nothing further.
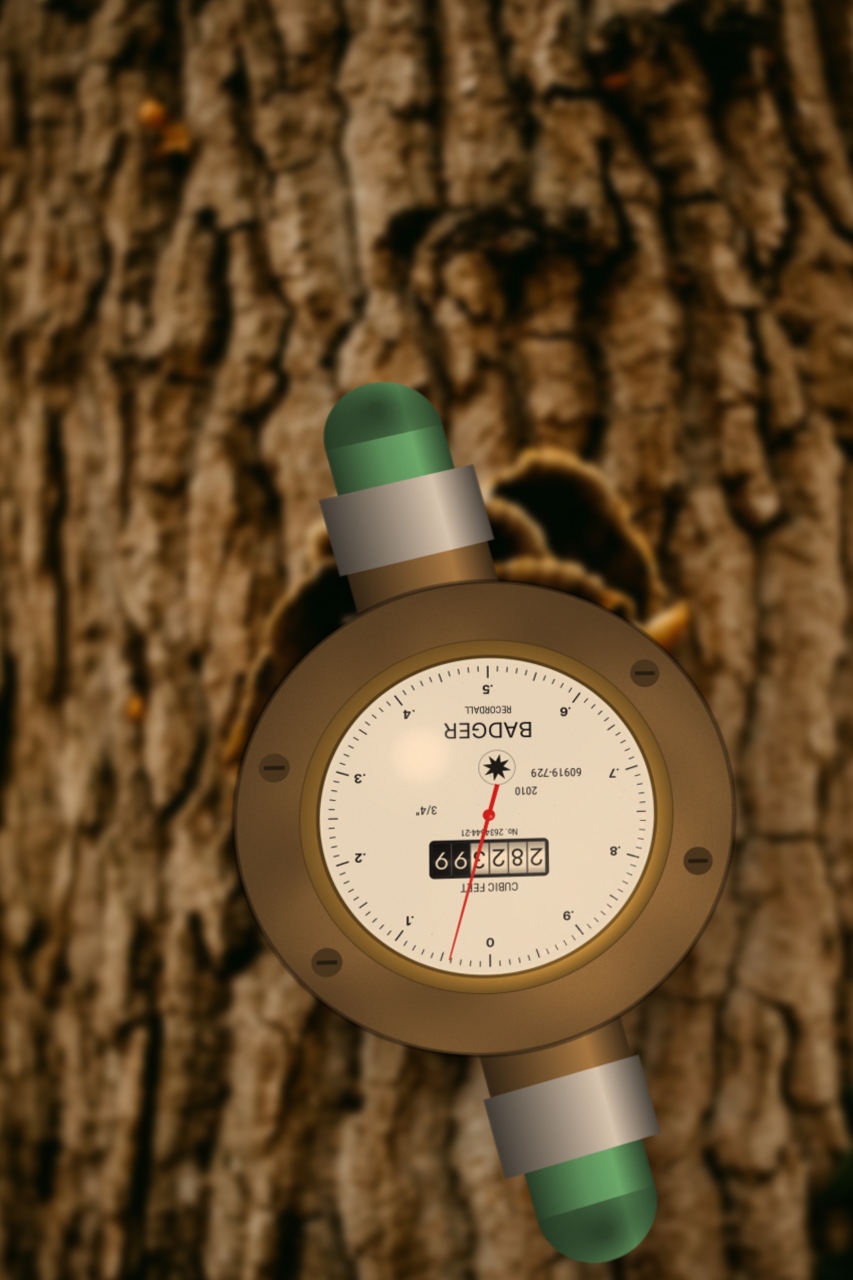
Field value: 282399.04 ft³
